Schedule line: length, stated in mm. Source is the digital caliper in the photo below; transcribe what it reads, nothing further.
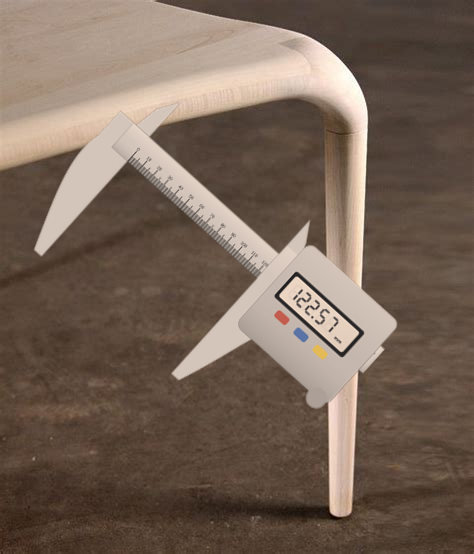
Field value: 122.57 mm
